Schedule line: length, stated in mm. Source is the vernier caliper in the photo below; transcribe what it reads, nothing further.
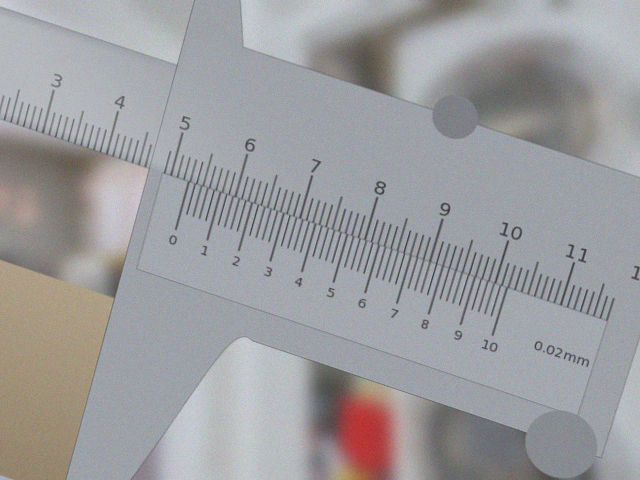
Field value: 52.8 mm
